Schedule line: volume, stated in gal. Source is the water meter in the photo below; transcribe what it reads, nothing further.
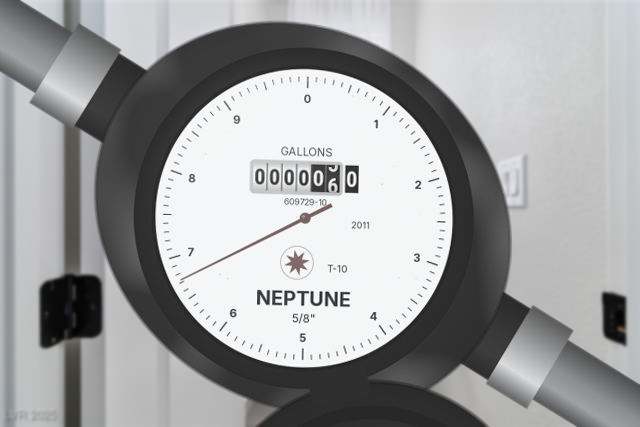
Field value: 56.7 gal
